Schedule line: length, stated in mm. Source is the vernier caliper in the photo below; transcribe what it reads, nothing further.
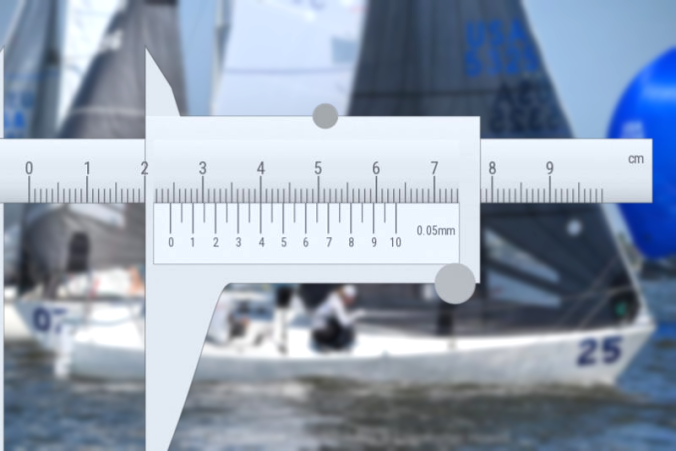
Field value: 24.4 mm
